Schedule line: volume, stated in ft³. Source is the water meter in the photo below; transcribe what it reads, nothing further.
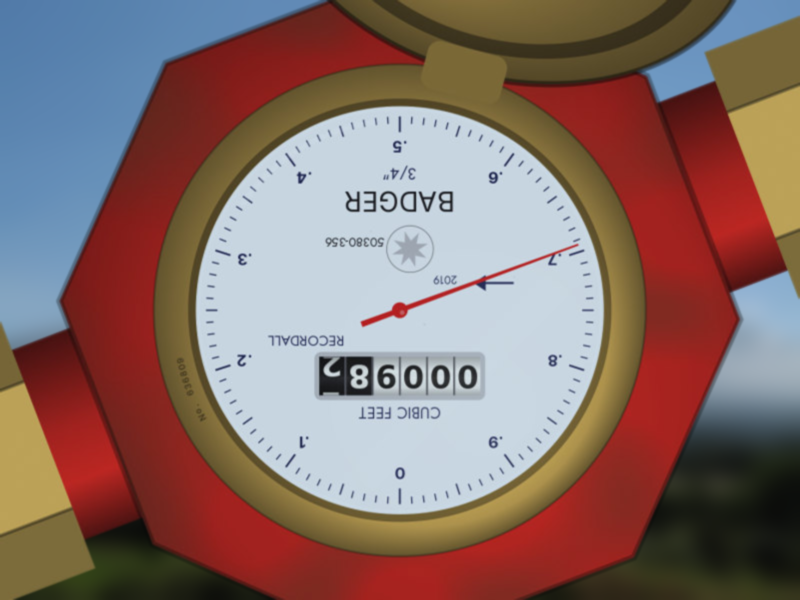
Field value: 981.69 ft³
